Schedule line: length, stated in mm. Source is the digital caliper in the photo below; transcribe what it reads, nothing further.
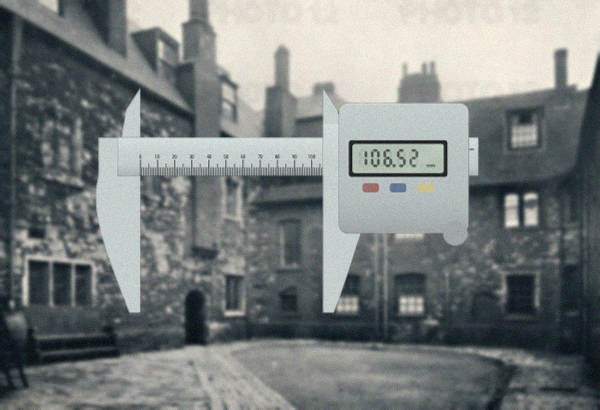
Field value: 106.52 mm
